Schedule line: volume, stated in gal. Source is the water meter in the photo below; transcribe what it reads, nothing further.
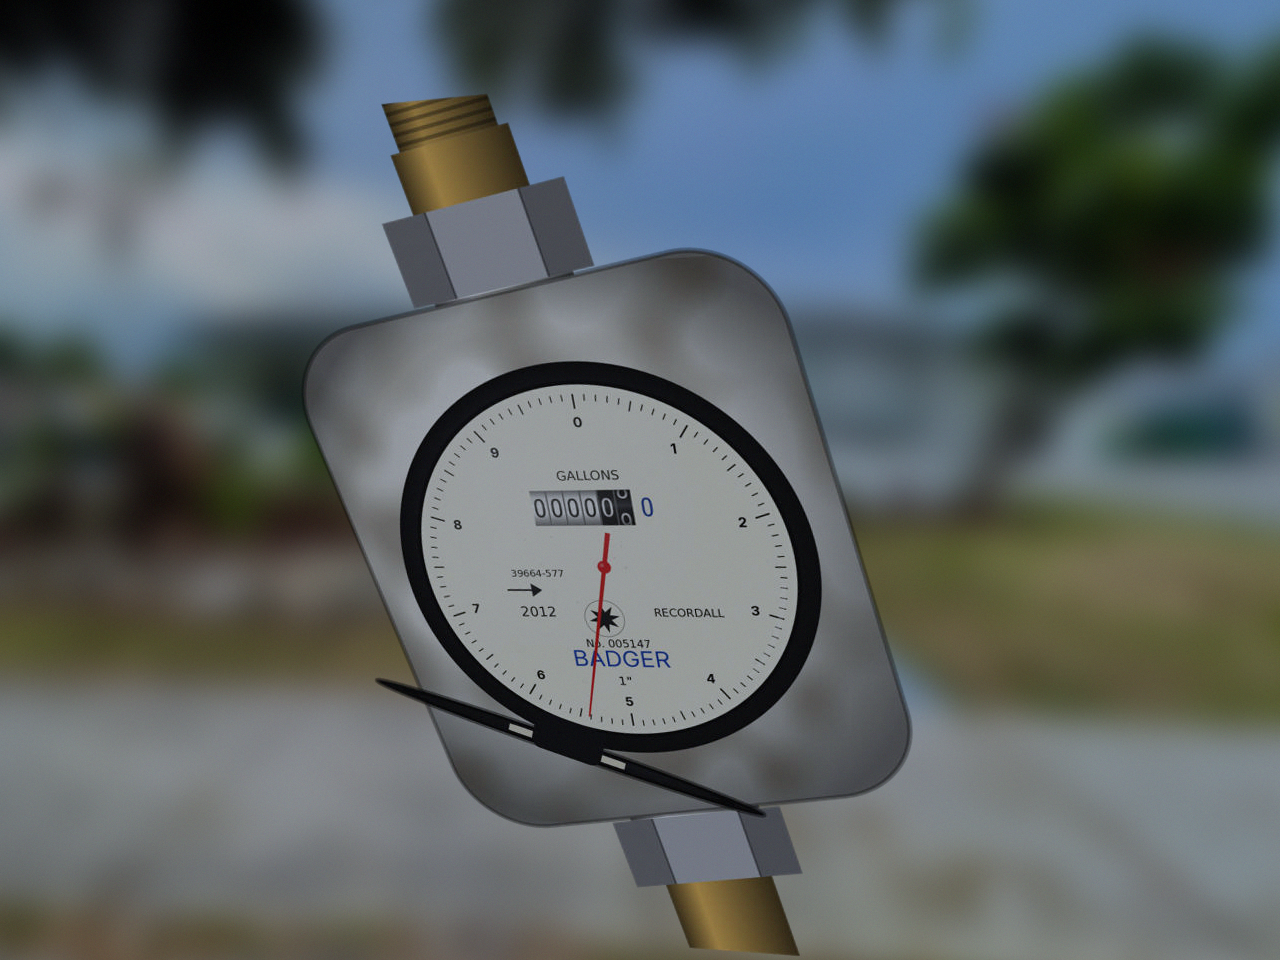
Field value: 85.4 gal
